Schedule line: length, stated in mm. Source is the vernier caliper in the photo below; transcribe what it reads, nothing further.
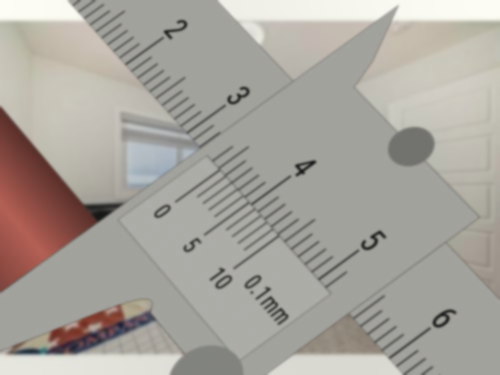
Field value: 35.2 mm
